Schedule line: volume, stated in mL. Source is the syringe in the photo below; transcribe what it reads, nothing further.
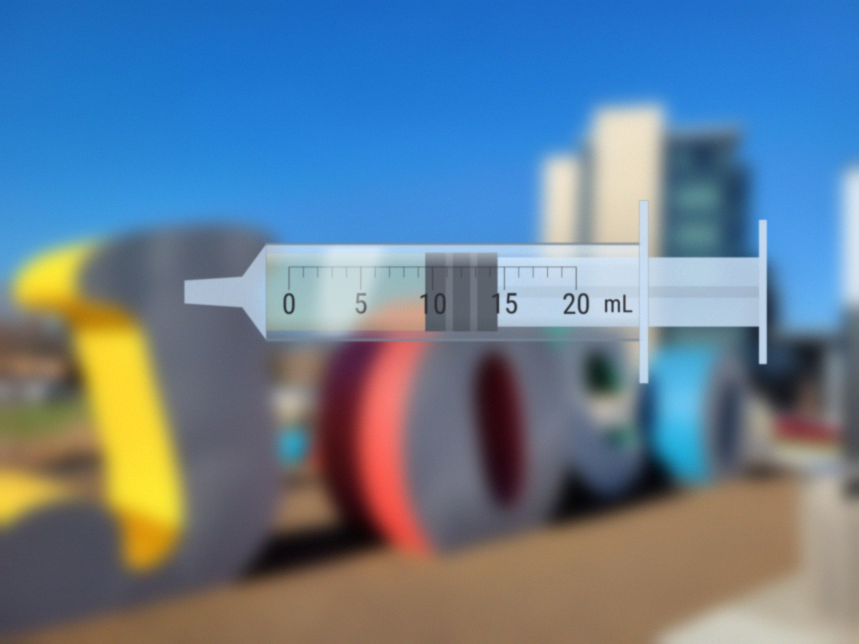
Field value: 9.5 mL
